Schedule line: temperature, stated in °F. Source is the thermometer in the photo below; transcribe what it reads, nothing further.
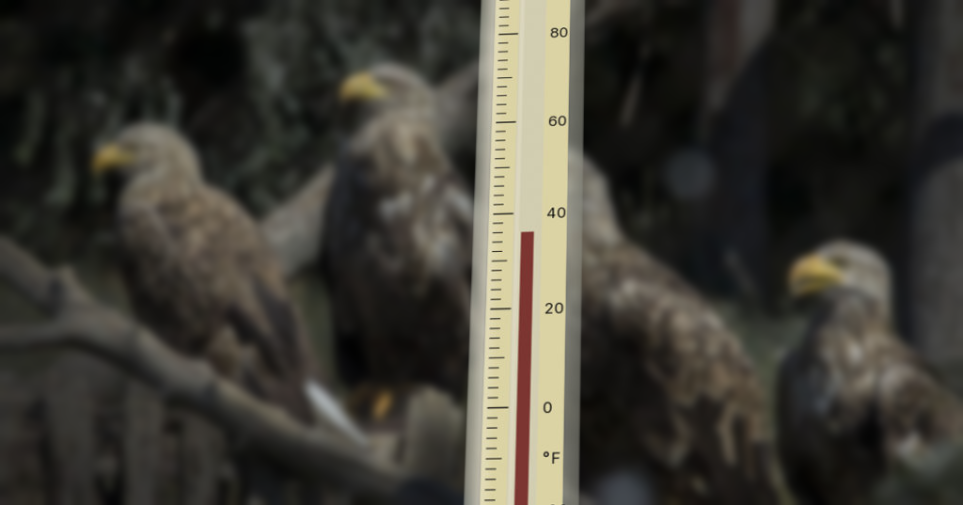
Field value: 36 °F
